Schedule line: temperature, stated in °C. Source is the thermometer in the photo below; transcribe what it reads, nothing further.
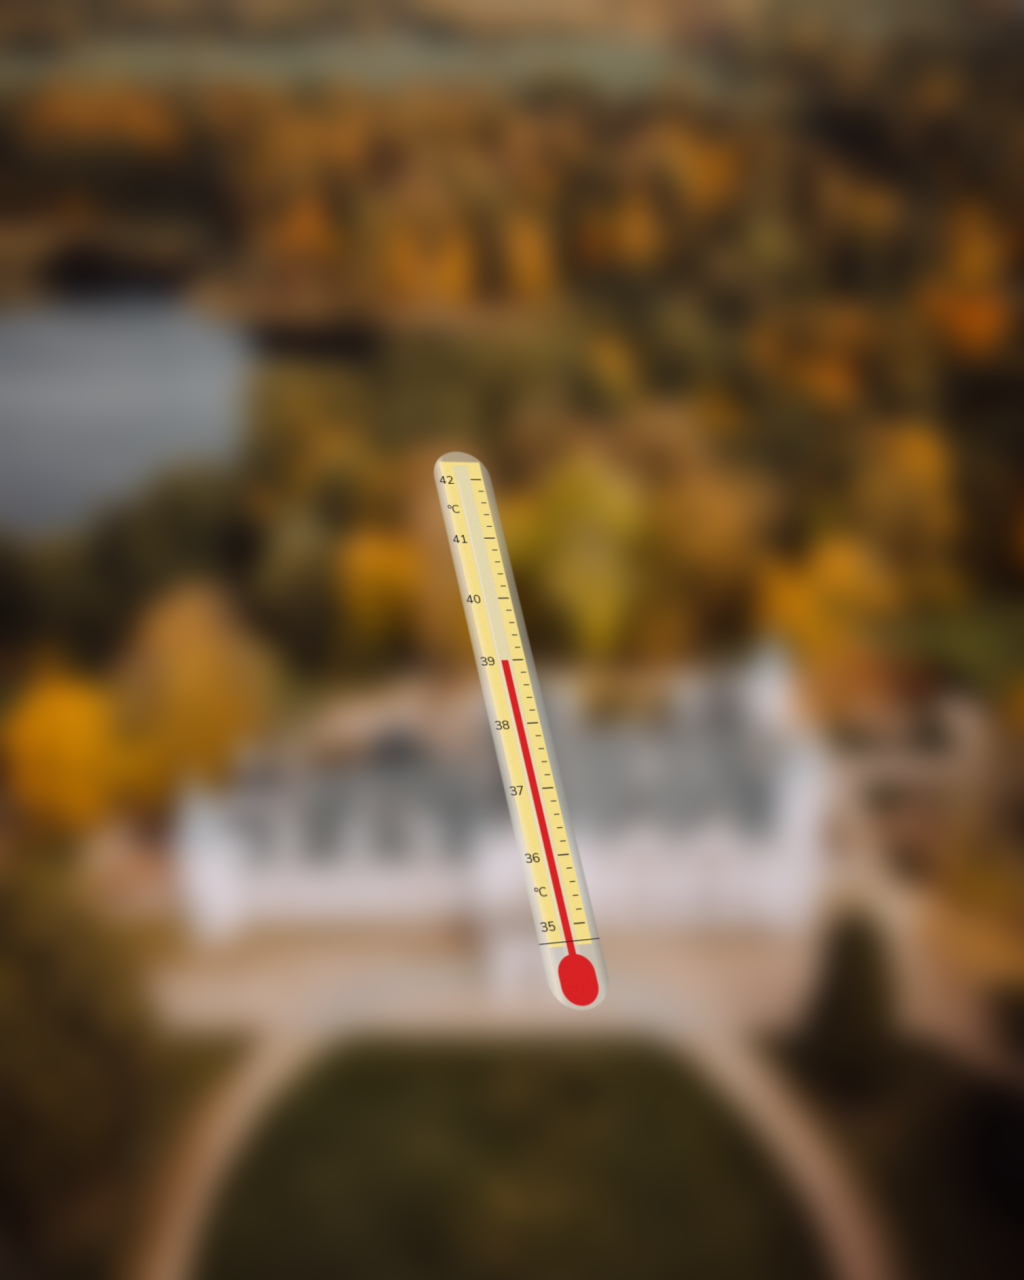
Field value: 39 °C
